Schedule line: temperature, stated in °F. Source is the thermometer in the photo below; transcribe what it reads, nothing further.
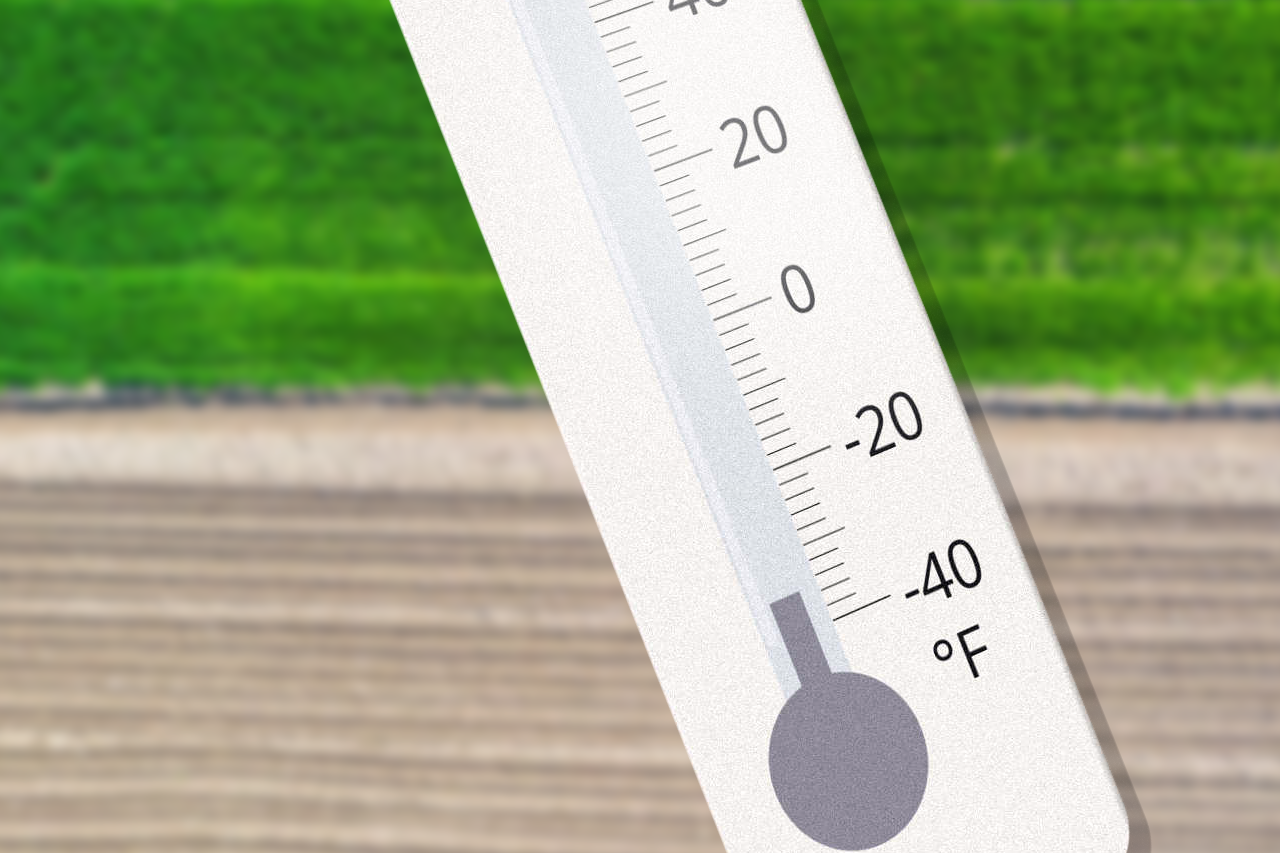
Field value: -35 °F
